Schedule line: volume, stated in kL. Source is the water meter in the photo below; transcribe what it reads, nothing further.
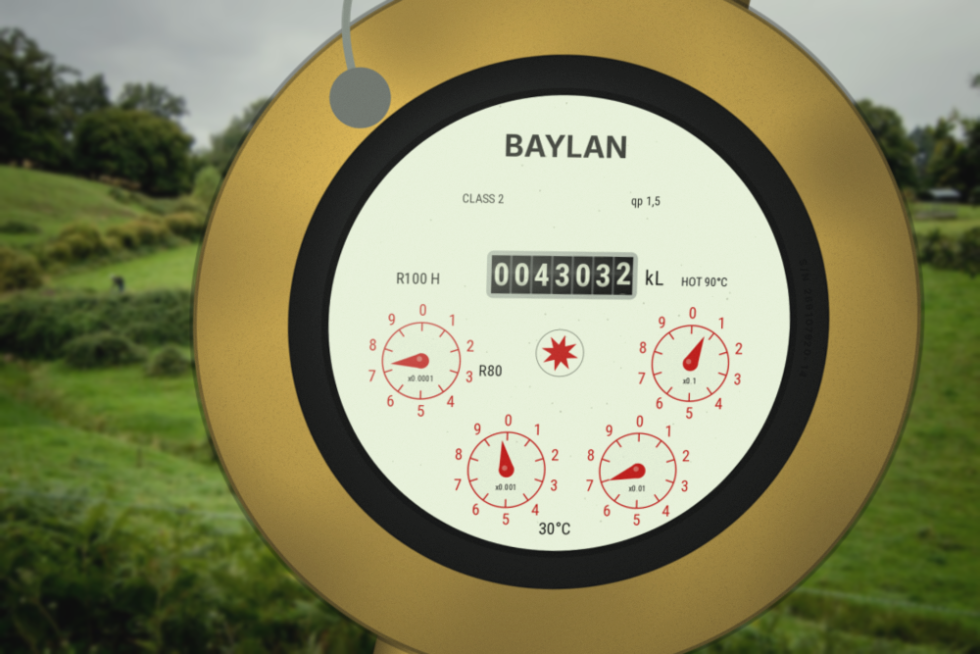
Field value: 43032.0697 kL
